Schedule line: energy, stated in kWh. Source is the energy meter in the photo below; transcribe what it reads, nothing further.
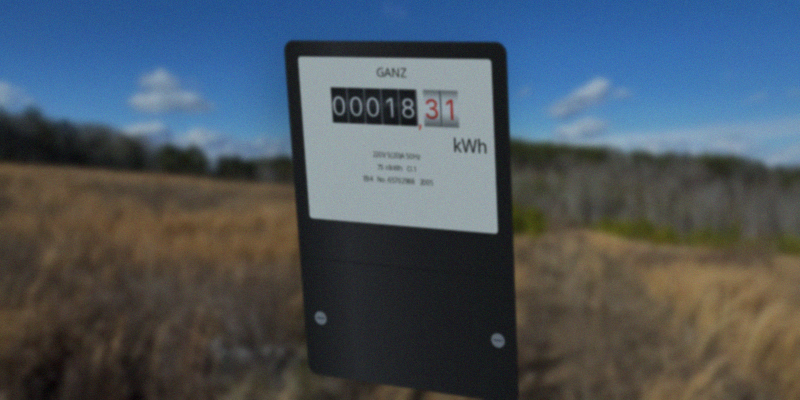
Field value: 18.31 kWh
